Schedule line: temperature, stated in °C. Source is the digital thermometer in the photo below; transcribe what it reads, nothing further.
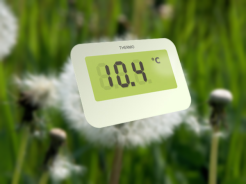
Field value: 10.4 °C
